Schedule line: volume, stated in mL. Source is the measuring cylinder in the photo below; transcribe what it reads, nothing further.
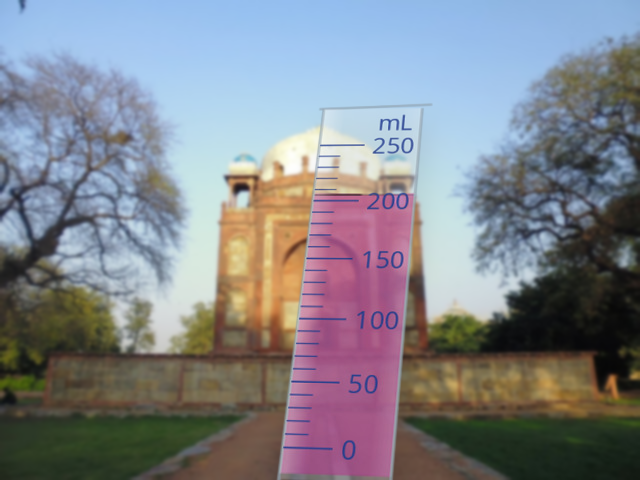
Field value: 205 mL
